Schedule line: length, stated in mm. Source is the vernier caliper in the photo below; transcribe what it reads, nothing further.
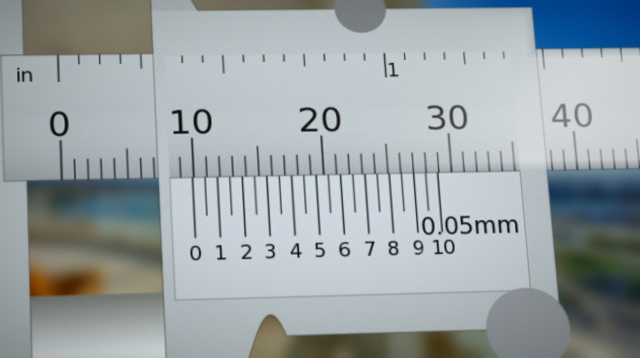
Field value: 9.9 mm
